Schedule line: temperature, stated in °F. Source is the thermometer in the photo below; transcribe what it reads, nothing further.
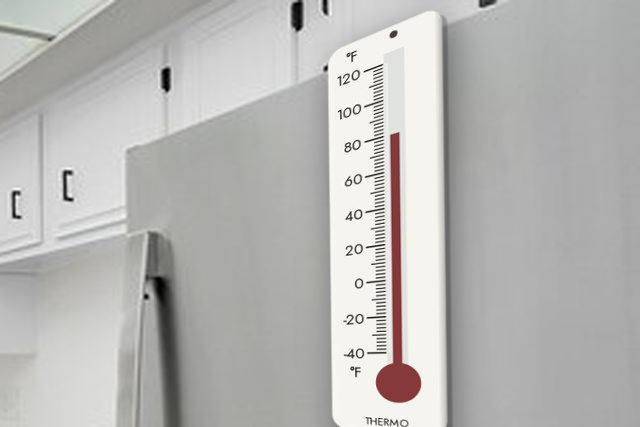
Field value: 80 °F
